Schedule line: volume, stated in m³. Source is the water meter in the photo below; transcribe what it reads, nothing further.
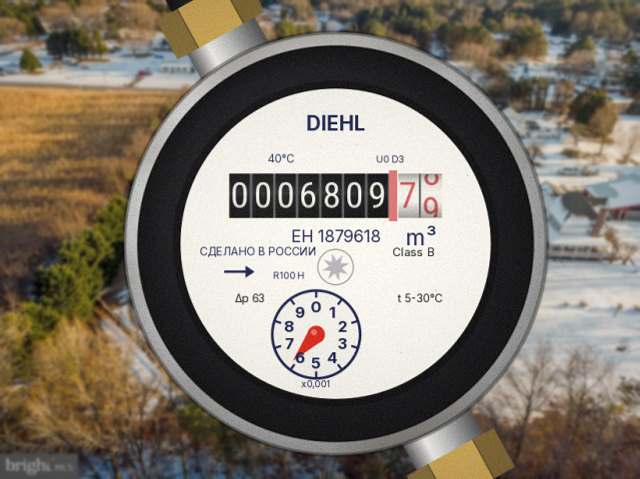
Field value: 6809.786 m³
